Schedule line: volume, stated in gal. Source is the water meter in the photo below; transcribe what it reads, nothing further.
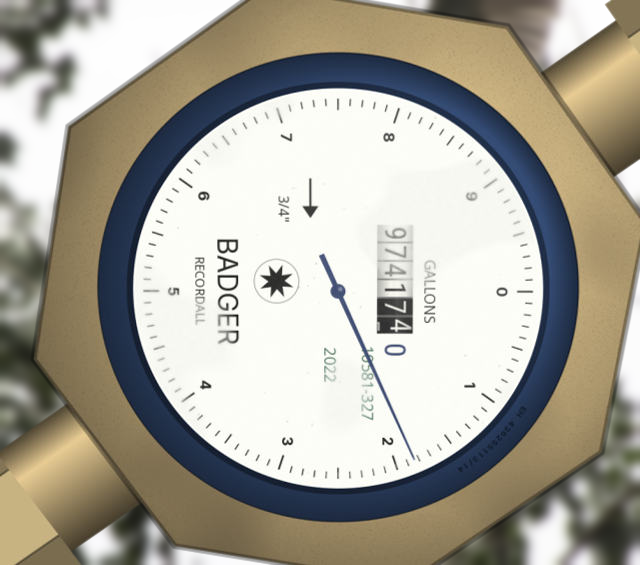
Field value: 9741741.8 gal
